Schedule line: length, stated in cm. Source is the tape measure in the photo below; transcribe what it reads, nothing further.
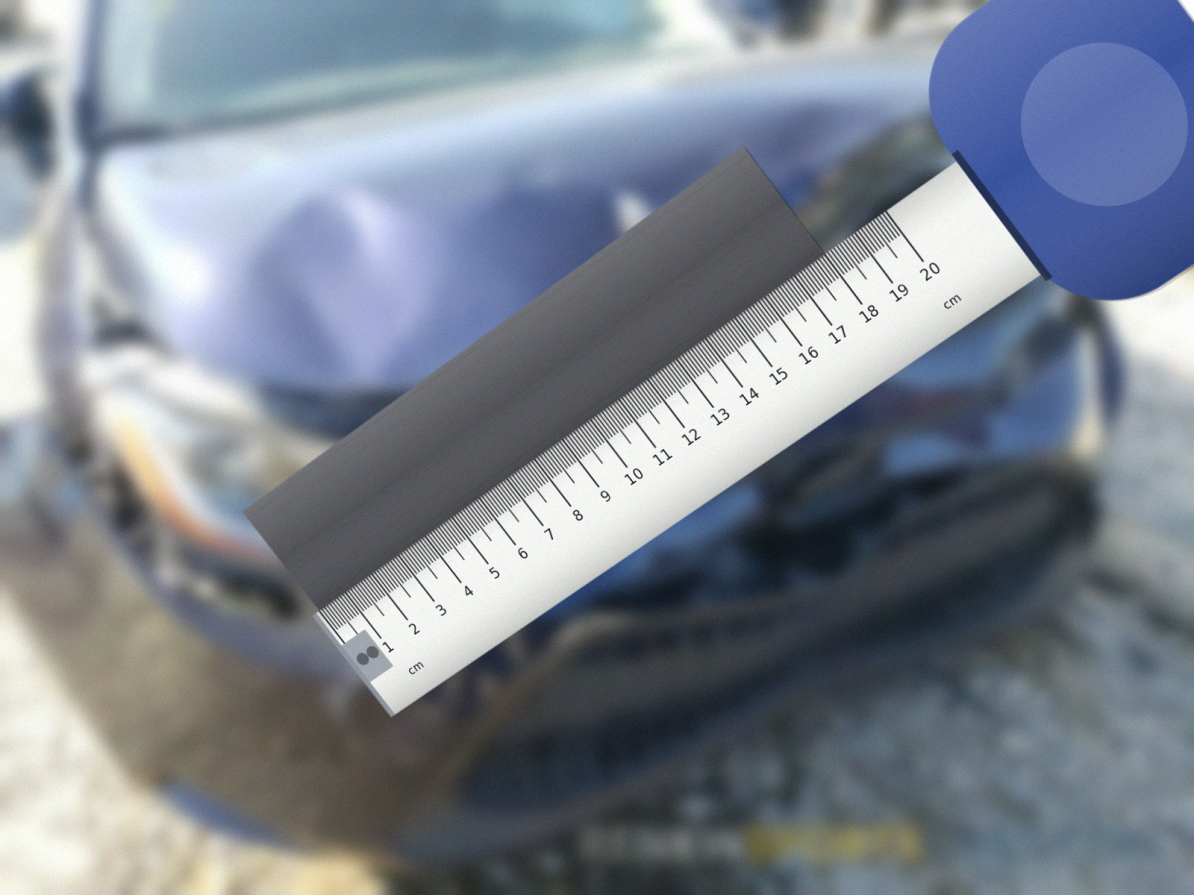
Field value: 18 cm
